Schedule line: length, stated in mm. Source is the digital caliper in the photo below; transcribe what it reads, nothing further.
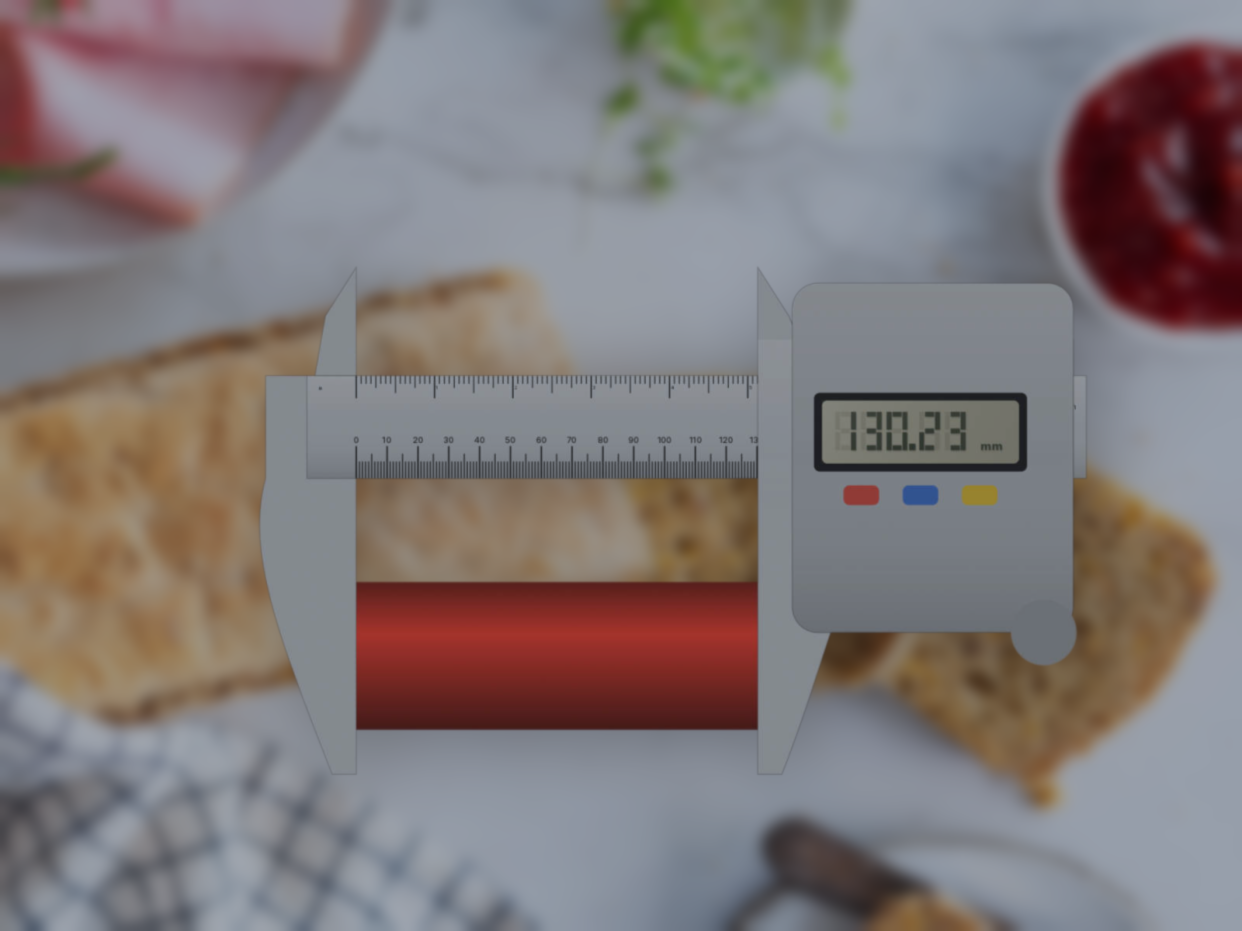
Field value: 130.23 mm
